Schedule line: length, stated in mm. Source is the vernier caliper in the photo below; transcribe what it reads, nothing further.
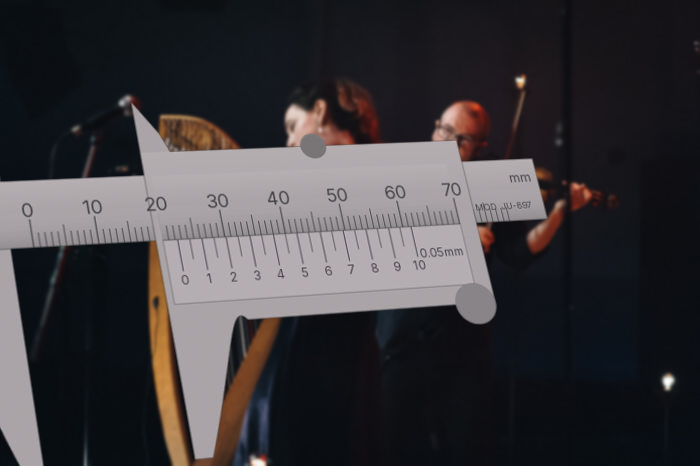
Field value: 22.4 mm
